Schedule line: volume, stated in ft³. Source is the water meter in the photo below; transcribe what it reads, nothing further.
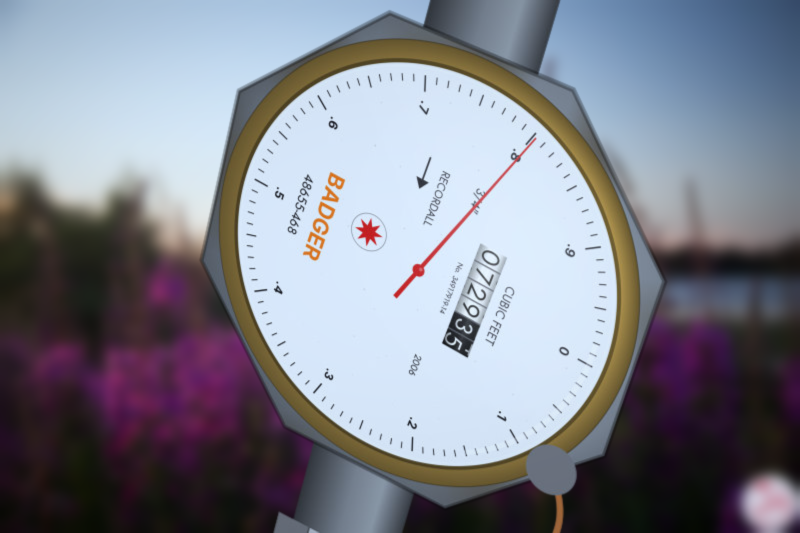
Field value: 72934.80 ft³
